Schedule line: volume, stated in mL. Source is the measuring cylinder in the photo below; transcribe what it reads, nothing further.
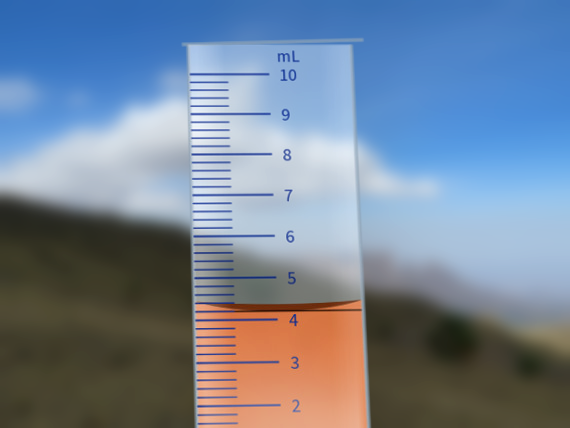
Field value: 4.2 mL
